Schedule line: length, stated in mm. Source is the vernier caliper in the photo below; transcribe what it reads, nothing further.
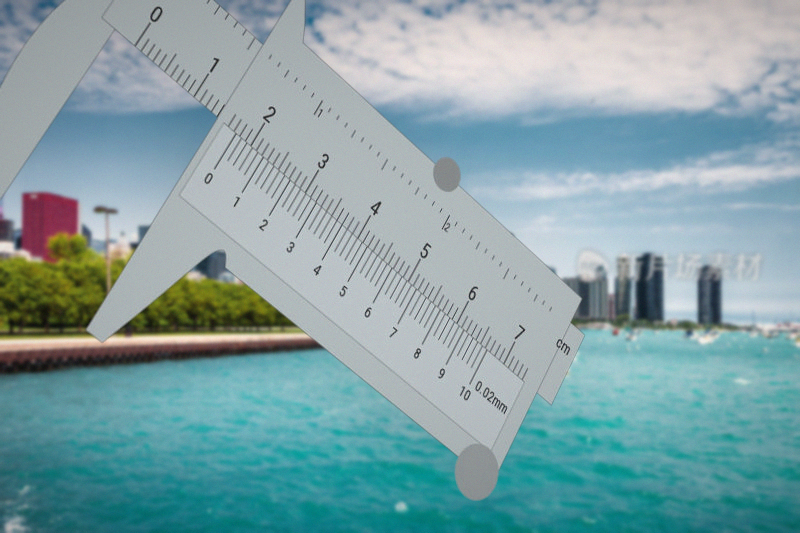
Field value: 17.4 mm
